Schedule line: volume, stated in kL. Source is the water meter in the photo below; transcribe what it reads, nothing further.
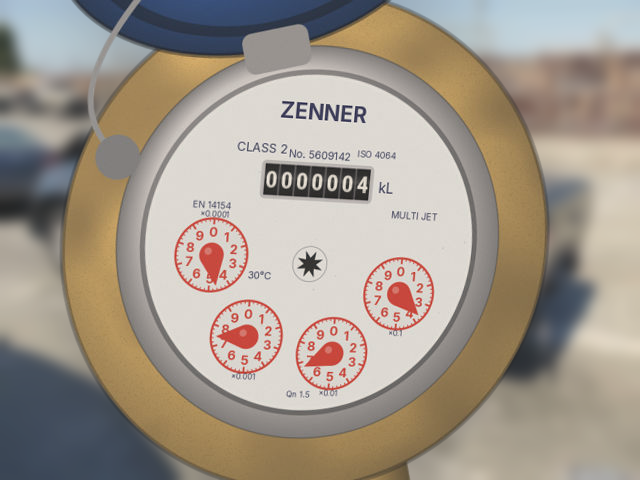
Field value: 4.3674 kL
